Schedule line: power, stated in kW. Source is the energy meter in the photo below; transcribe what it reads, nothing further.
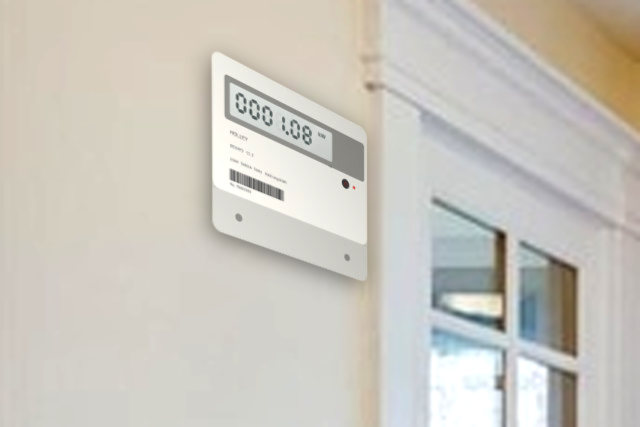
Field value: 1.08 kW
